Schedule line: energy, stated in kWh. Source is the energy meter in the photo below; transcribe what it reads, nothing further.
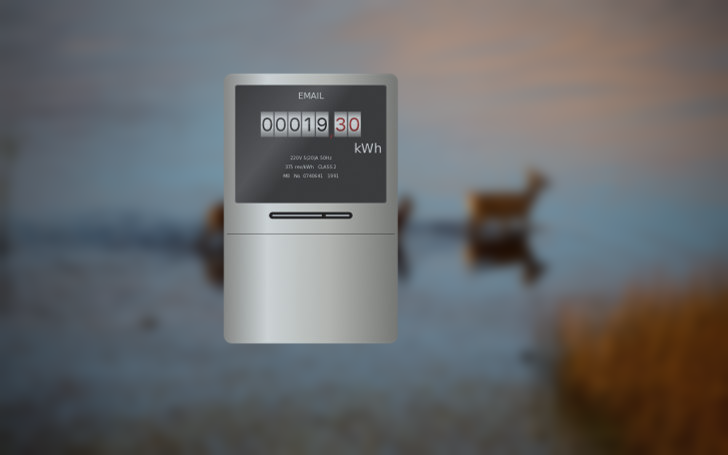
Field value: 19.30 kWh
